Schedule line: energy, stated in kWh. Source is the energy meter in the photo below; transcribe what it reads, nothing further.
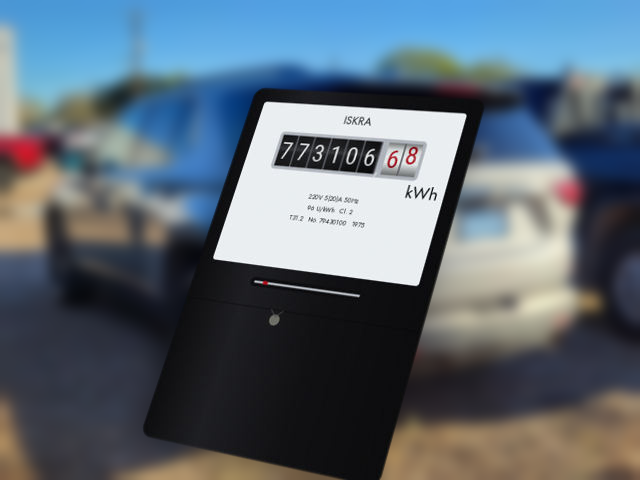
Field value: 773106.68 kWh
